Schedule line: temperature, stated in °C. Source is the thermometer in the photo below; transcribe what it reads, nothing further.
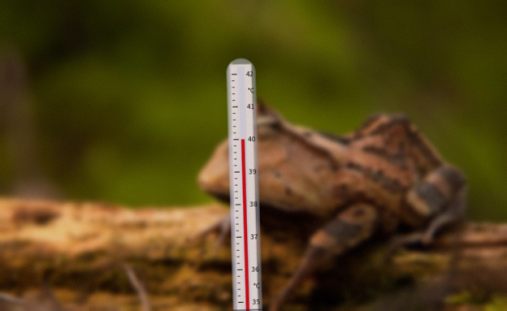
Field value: 40 °C
